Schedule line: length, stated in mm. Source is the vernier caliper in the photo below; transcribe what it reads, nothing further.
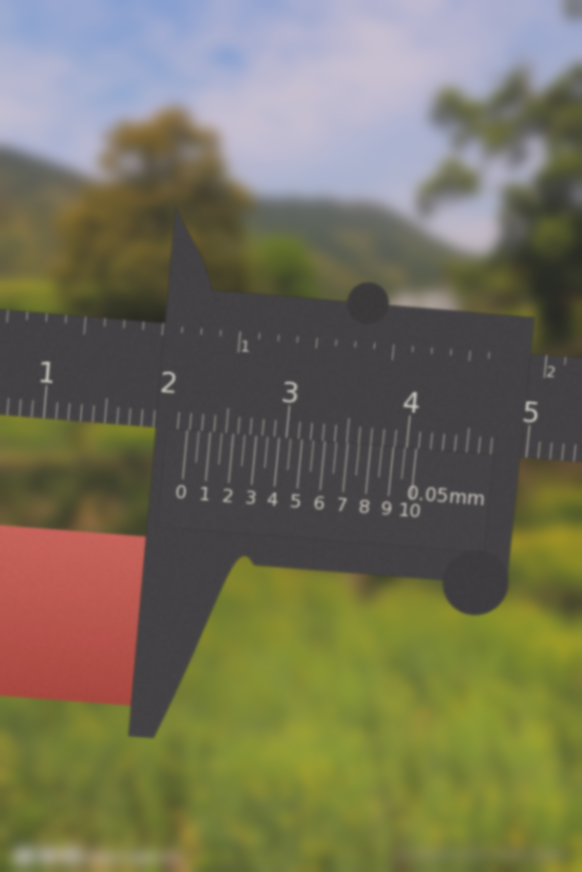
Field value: 21.8 mm
